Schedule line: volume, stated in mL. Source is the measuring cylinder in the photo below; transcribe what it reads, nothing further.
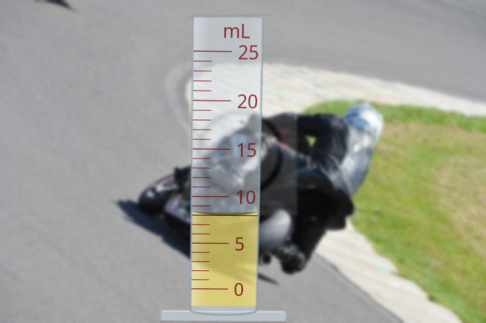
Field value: 8 mL
